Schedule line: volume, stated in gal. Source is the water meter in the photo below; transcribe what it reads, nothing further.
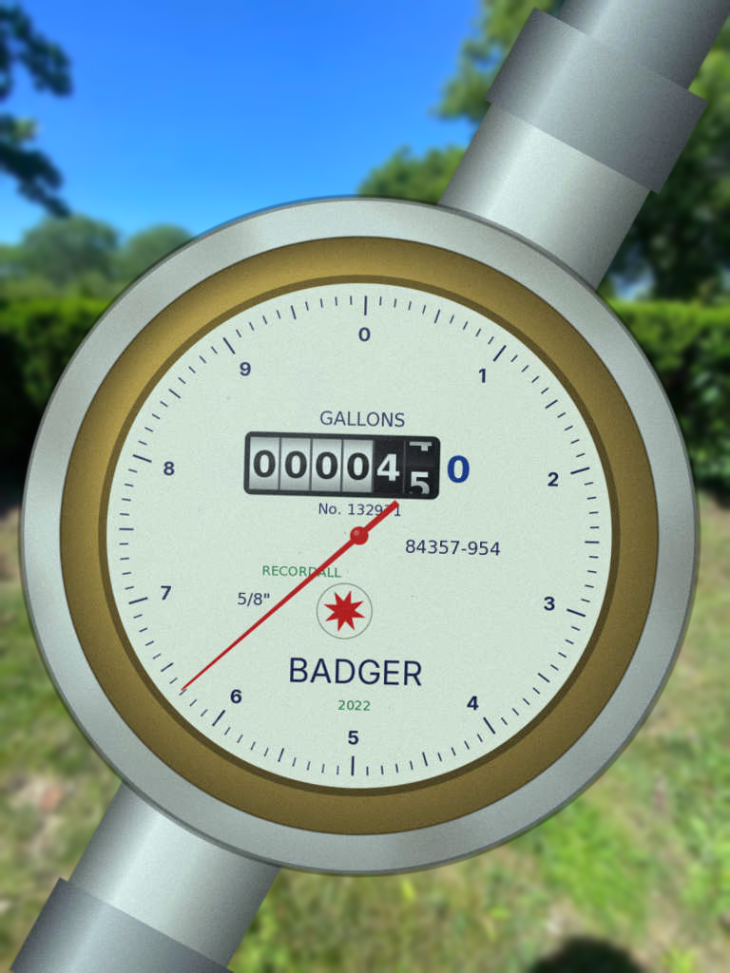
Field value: 446.3 gal
